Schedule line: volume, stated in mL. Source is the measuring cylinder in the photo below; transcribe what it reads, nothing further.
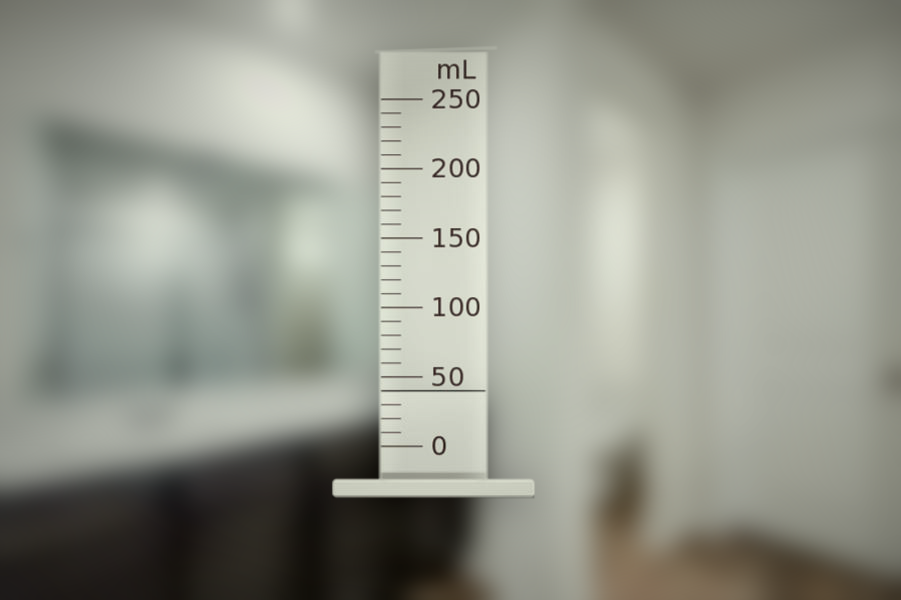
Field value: 40 mL
